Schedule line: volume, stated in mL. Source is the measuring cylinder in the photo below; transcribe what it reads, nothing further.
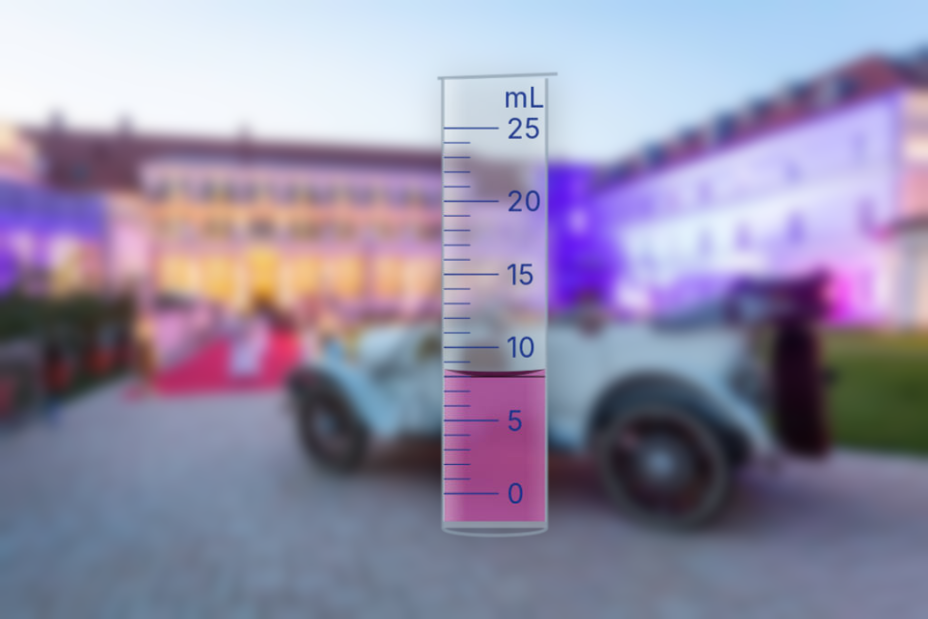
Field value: 8 mL
